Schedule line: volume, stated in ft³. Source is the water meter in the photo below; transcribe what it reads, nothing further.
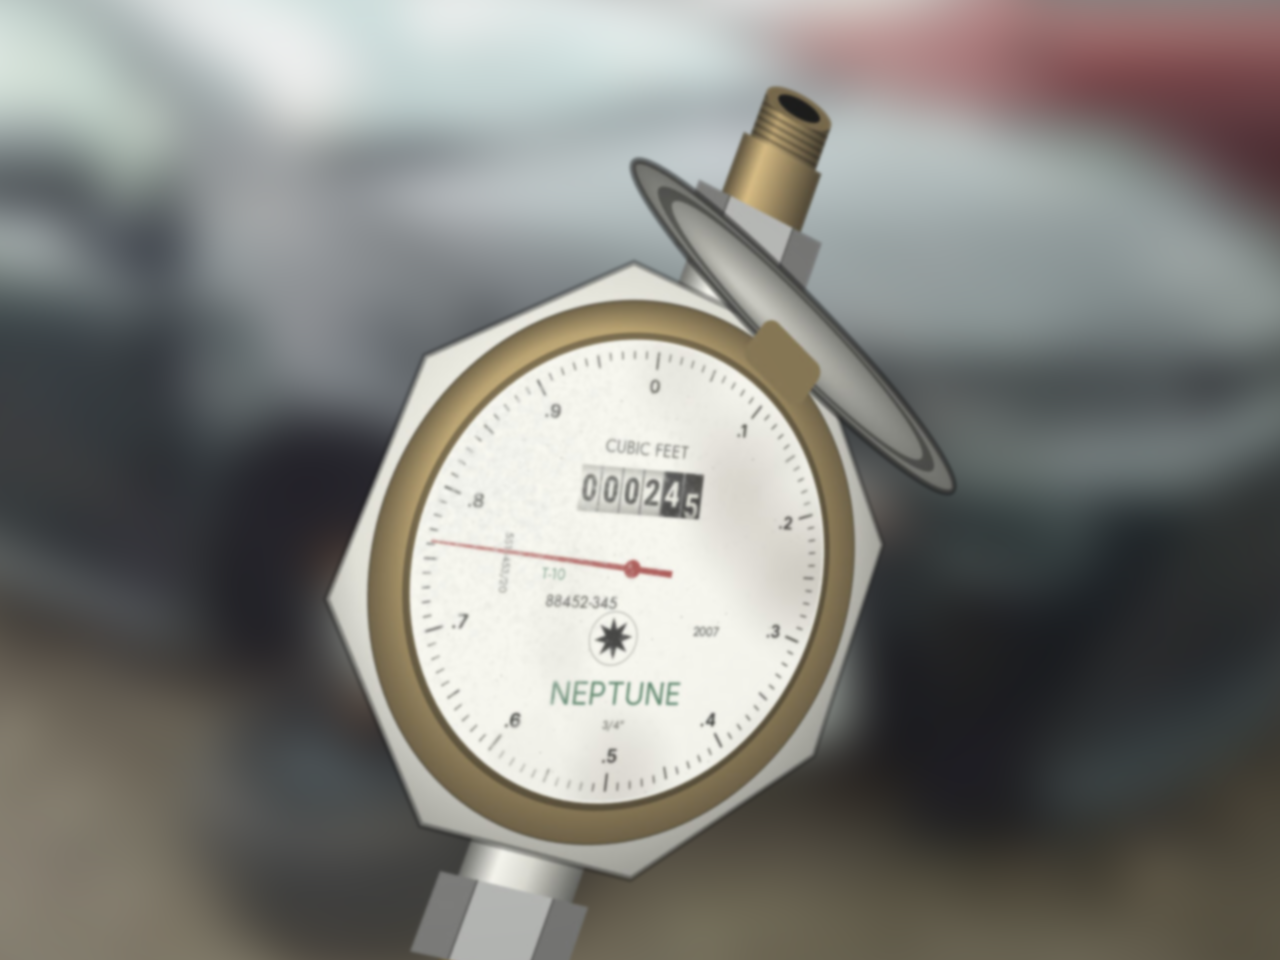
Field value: 244.76 ft³
